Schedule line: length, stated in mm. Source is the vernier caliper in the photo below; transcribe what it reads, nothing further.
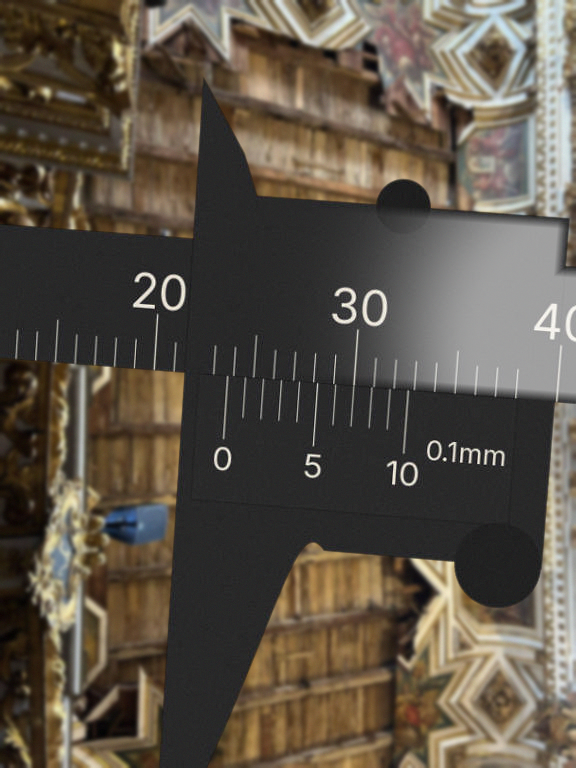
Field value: 23.7 mm
